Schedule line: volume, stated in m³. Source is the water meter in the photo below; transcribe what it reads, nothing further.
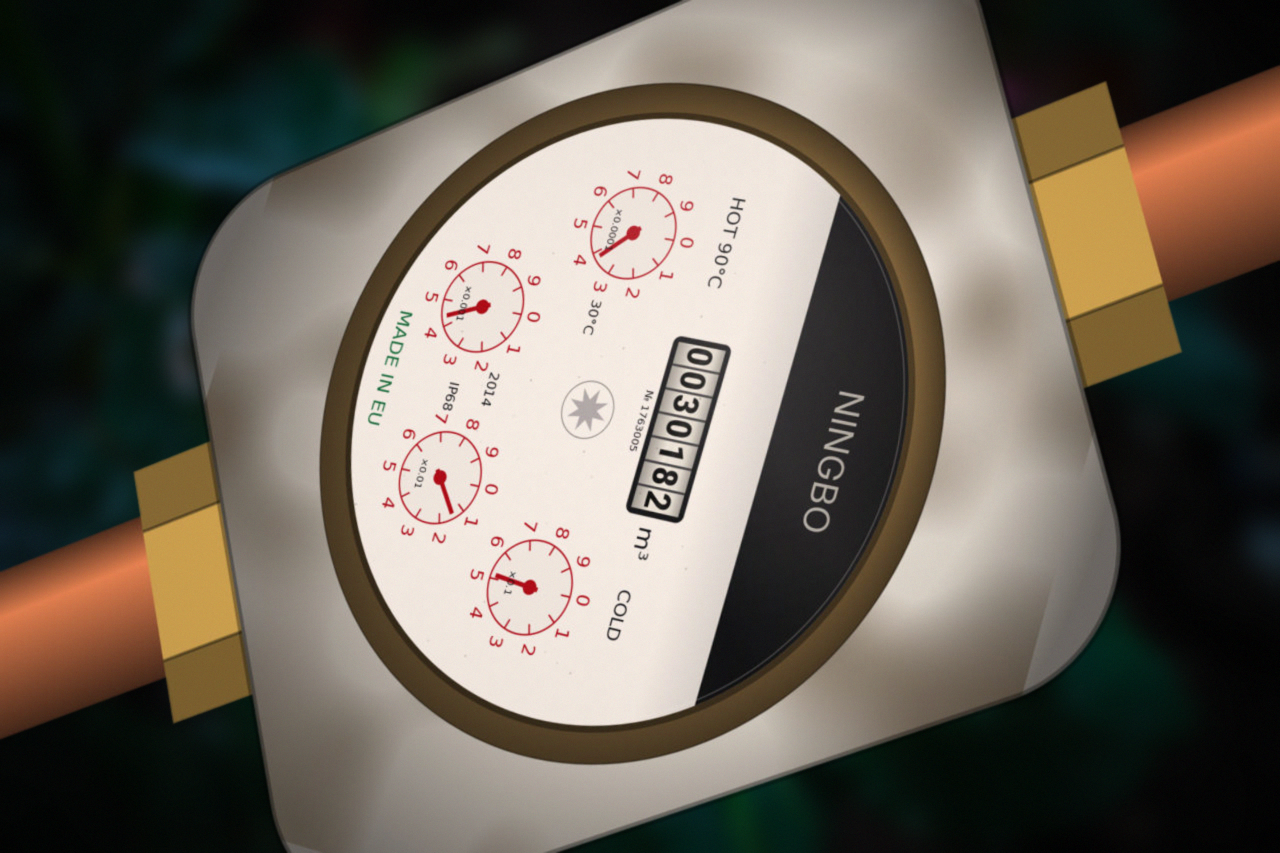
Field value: 30182.5143 m³
